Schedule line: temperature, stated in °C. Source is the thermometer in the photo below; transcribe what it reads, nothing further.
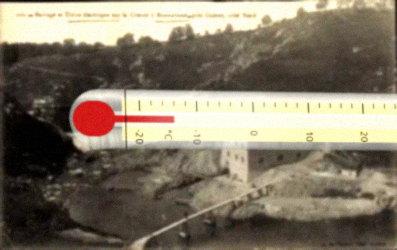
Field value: -14 °C
